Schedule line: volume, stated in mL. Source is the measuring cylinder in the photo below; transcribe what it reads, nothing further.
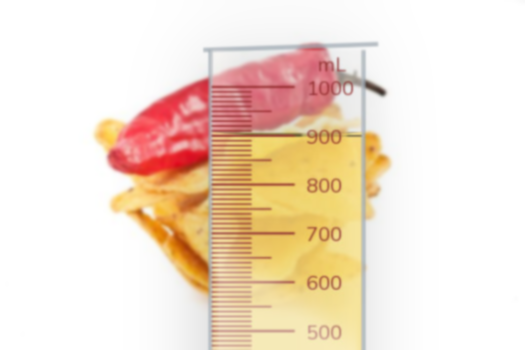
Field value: 900 mL
